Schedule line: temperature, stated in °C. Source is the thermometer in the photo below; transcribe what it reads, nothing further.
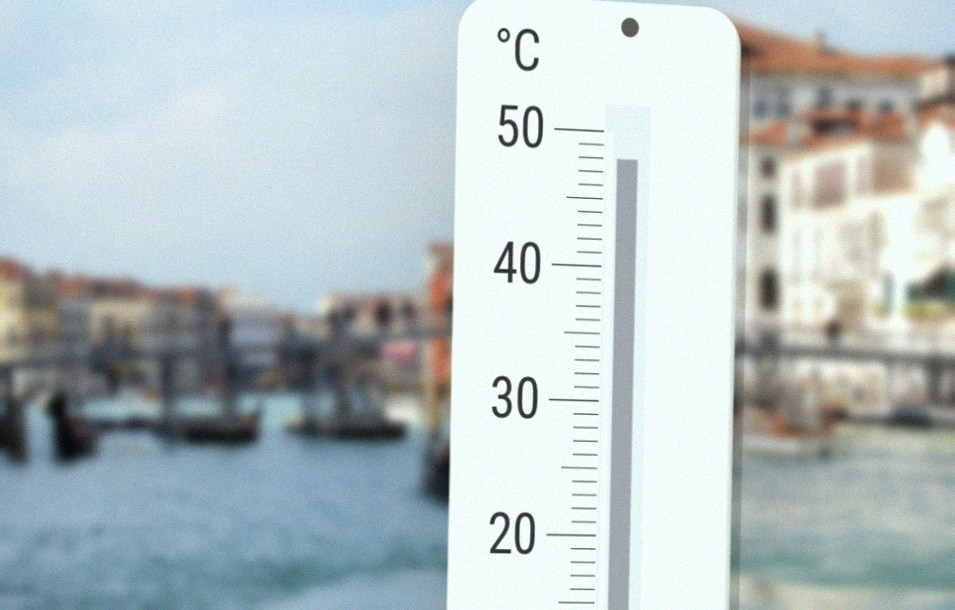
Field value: 48 °C
